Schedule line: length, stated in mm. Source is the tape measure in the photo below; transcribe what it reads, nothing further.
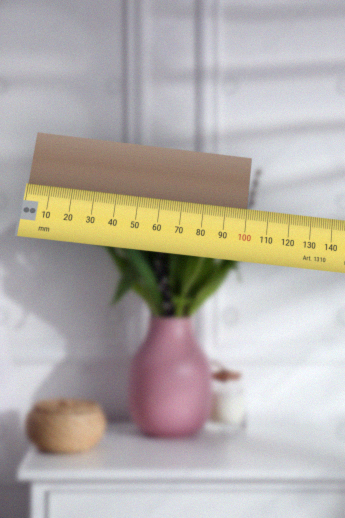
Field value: 100 mm
